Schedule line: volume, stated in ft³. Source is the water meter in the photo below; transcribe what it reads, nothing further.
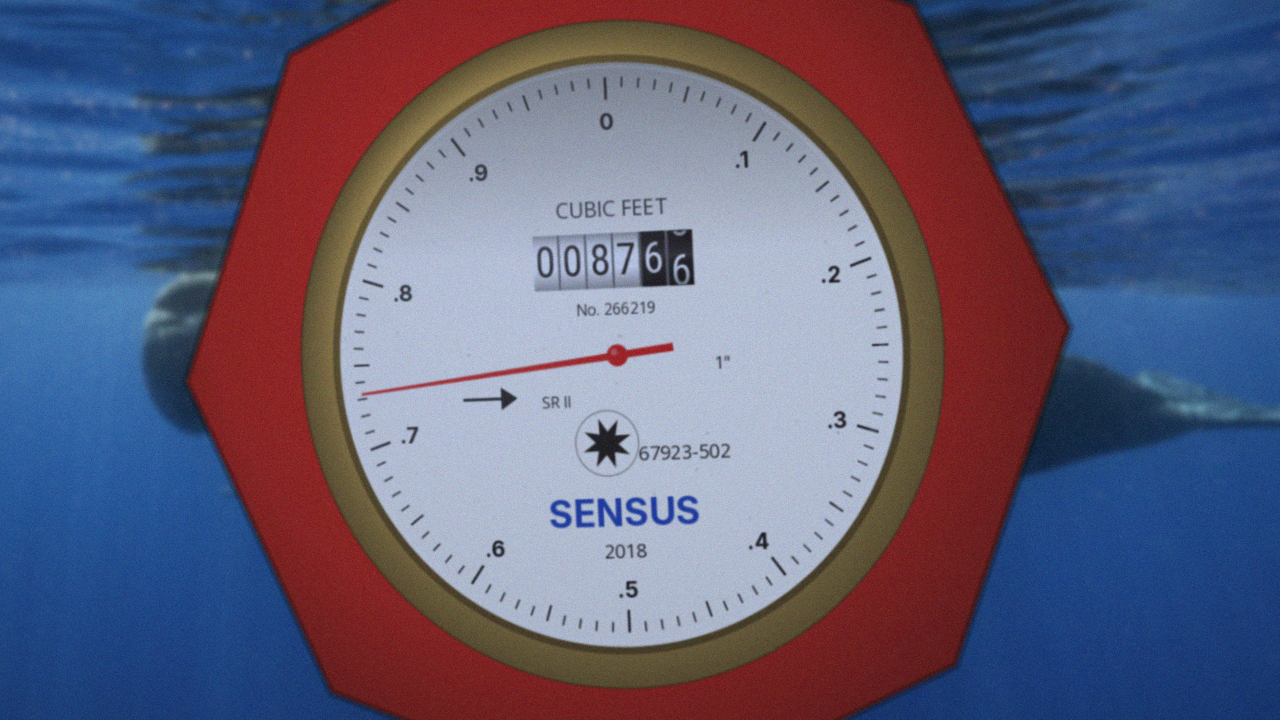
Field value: 8765.73 ft³
